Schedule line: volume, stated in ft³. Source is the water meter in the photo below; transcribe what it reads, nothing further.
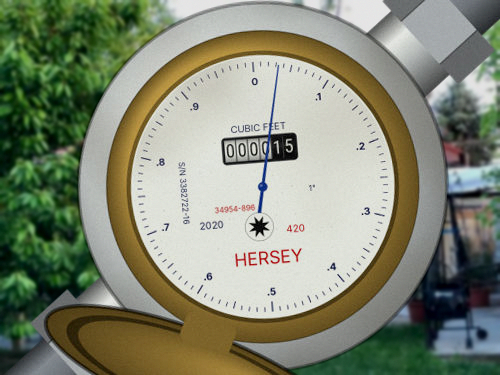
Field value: 15.03 ft³
